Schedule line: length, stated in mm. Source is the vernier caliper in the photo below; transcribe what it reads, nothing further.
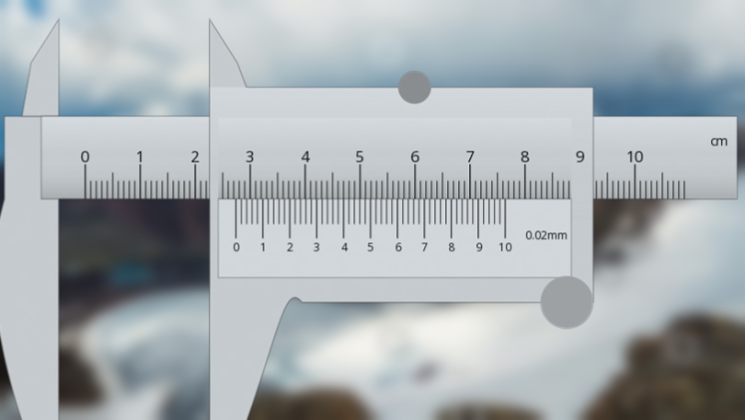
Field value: 27.4 mm
